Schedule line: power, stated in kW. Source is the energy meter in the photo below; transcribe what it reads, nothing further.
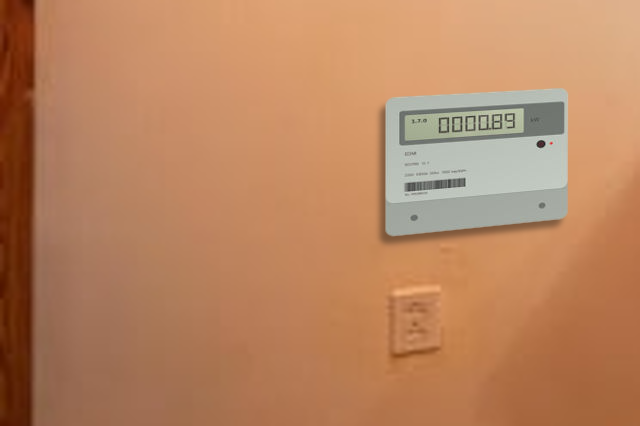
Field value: 0.89 kW
